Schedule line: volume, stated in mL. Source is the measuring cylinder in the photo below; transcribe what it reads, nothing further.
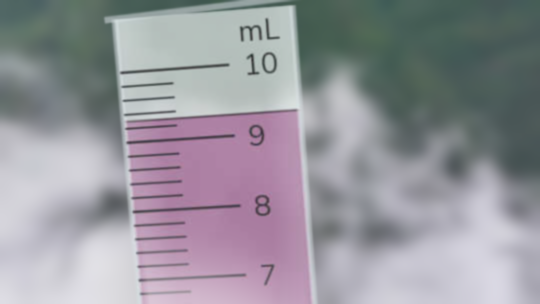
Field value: 9.3 mL
